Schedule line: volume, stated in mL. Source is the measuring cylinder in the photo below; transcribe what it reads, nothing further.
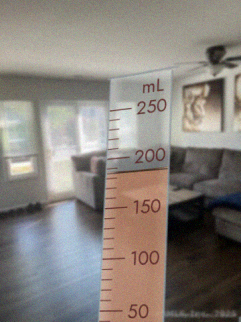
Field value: 185 mL
